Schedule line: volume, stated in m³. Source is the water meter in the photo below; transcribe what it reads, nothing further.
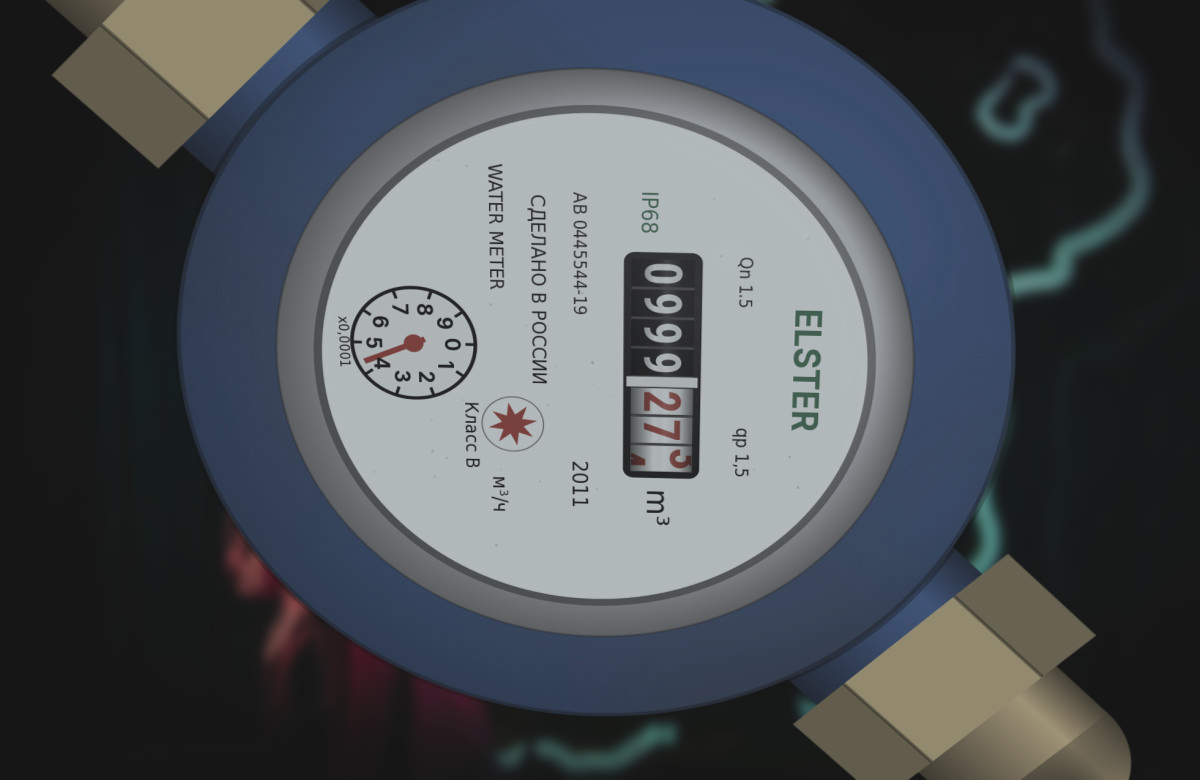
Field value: 999.2734 m³
